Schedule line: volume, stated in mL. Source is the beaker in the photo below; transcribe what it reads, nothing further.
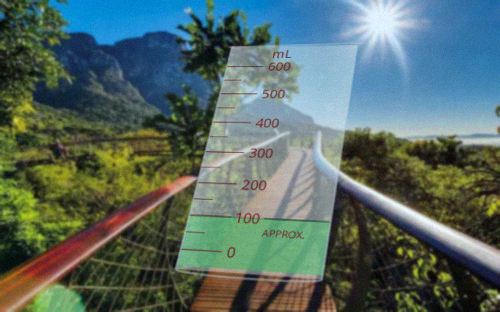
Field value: 100 mL
